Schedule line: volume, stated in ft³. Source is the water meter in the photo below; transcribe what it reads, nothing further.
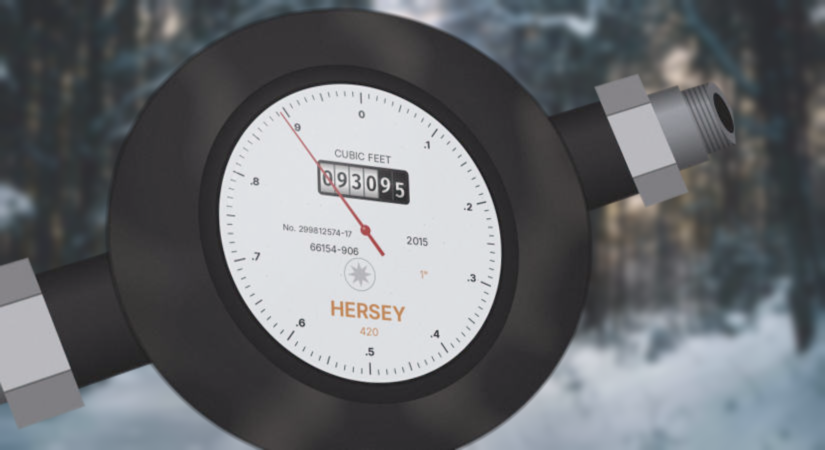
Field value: 93094.89 ft³
